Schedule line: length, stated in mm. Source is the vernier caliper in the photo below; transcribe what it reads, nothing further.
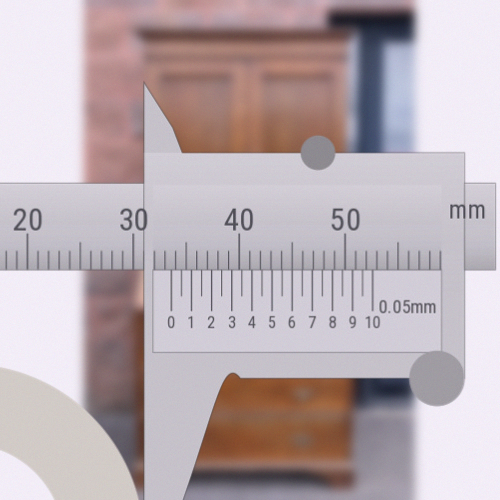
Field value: 33.6 mm
